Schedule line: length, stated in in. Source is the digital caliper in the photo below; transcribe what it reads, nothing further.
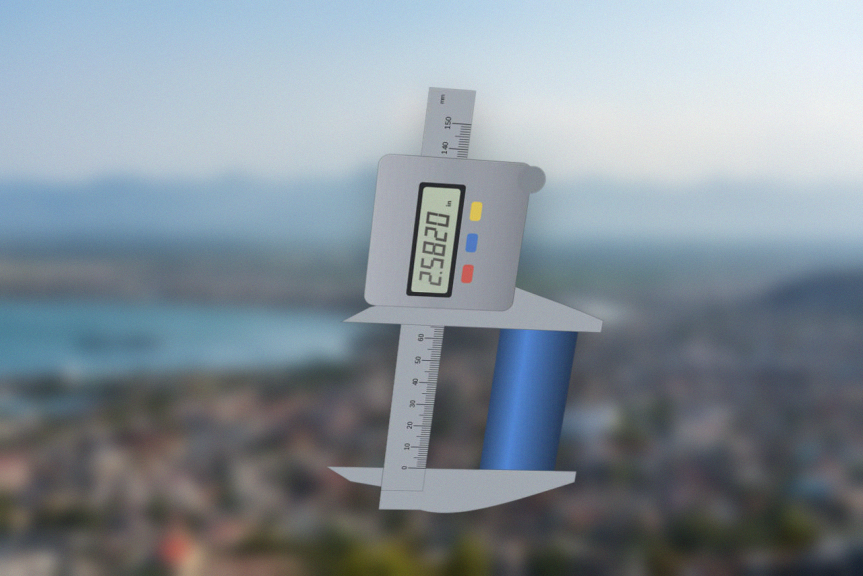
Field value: 2.5820 in
